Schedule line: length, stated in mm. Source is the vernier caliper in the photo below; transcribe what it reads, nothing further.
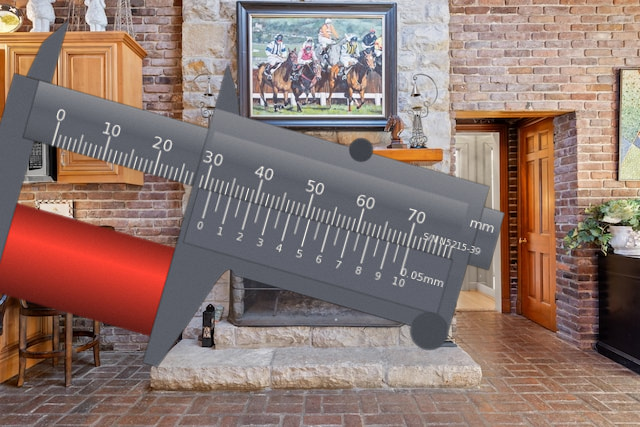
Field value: 31.2 mm
